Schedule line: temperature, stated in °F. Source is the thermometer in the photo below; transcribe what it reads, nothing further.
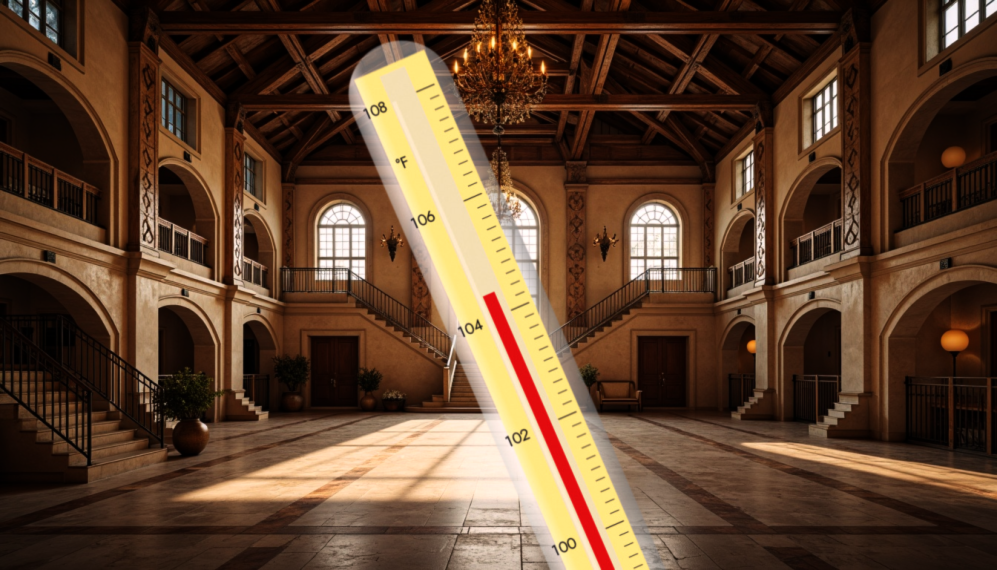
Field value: 104.4 °F
